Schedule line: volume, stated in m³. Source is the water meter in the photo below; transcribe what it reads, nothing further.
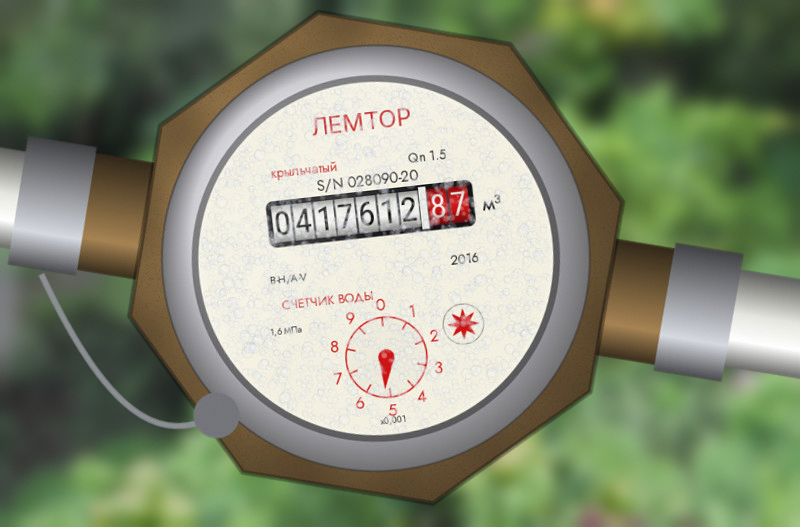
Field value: 417612.875 m³
